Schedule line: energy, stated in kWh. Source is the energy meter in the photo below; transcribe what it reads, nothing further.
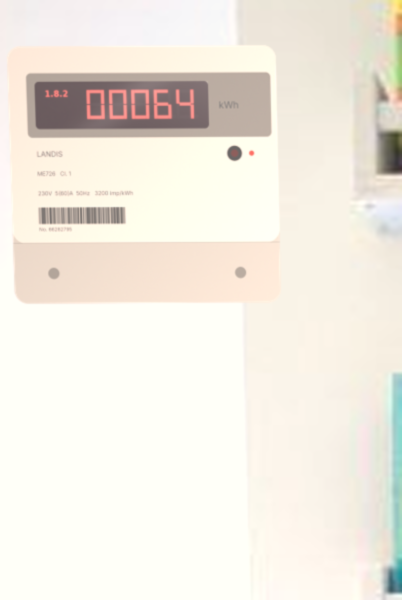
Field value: 64 kWh
